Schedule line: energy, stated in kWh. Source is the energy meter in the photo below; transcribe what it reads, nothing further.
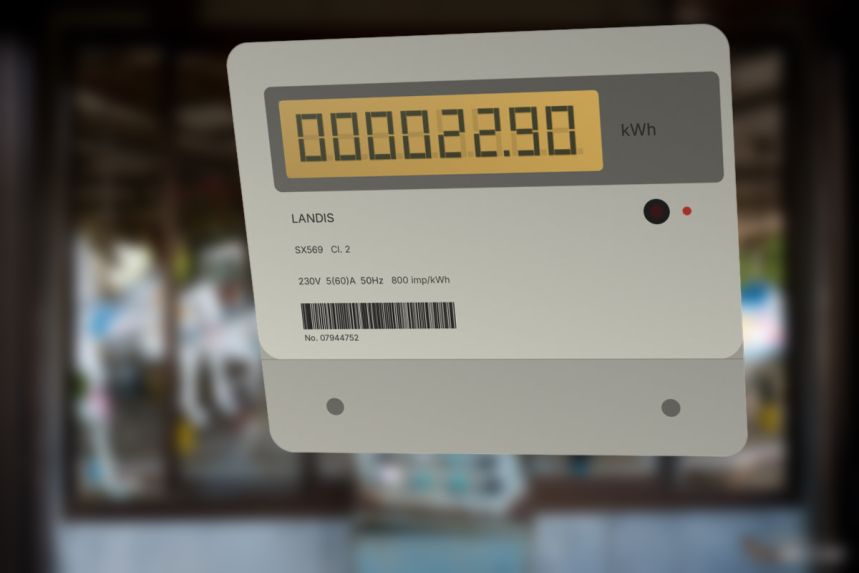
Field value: 22.90 kWh
